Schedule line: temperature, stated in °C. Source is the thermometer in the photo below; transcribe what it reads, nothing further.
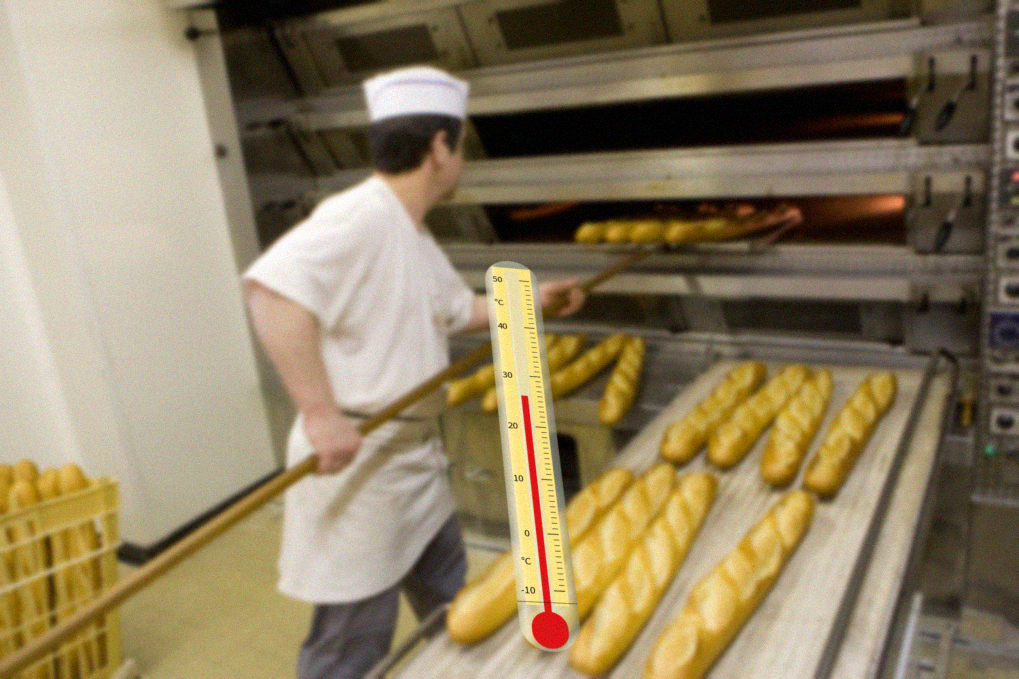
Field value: 26 °C
